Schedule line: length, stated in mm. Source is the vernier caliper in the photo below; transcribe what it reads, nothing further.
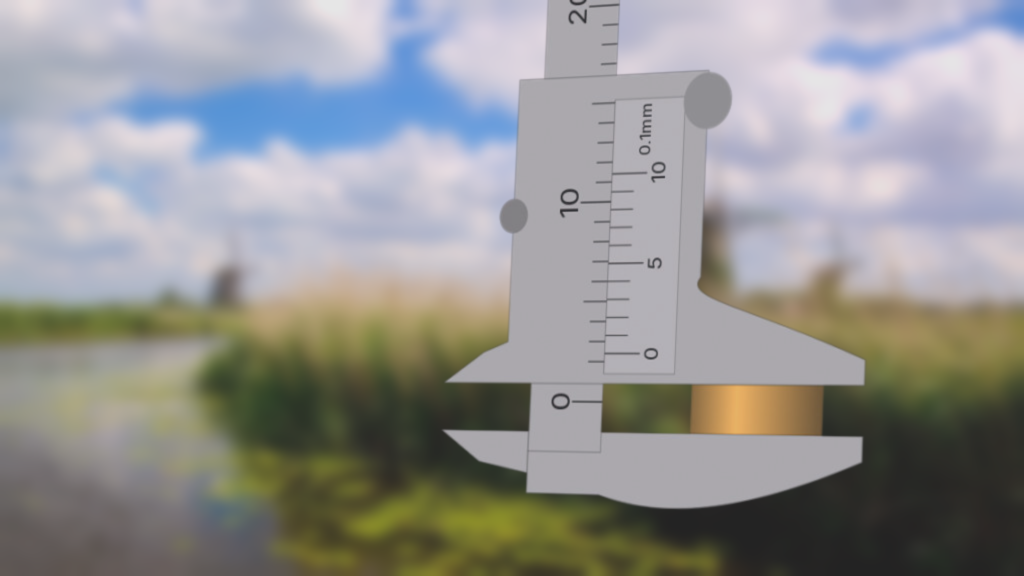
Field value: 2.4 mm
